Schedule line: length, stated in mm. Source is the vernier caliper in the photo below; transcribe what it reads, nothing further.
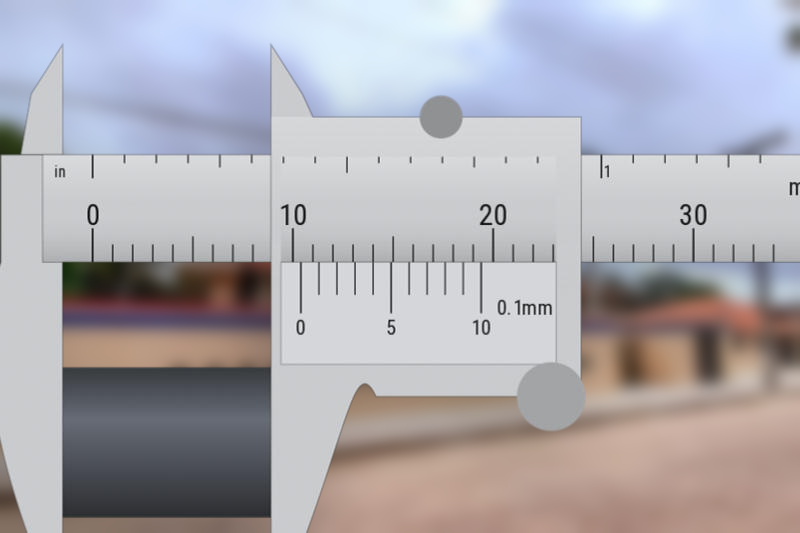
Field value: 10.4 mm
